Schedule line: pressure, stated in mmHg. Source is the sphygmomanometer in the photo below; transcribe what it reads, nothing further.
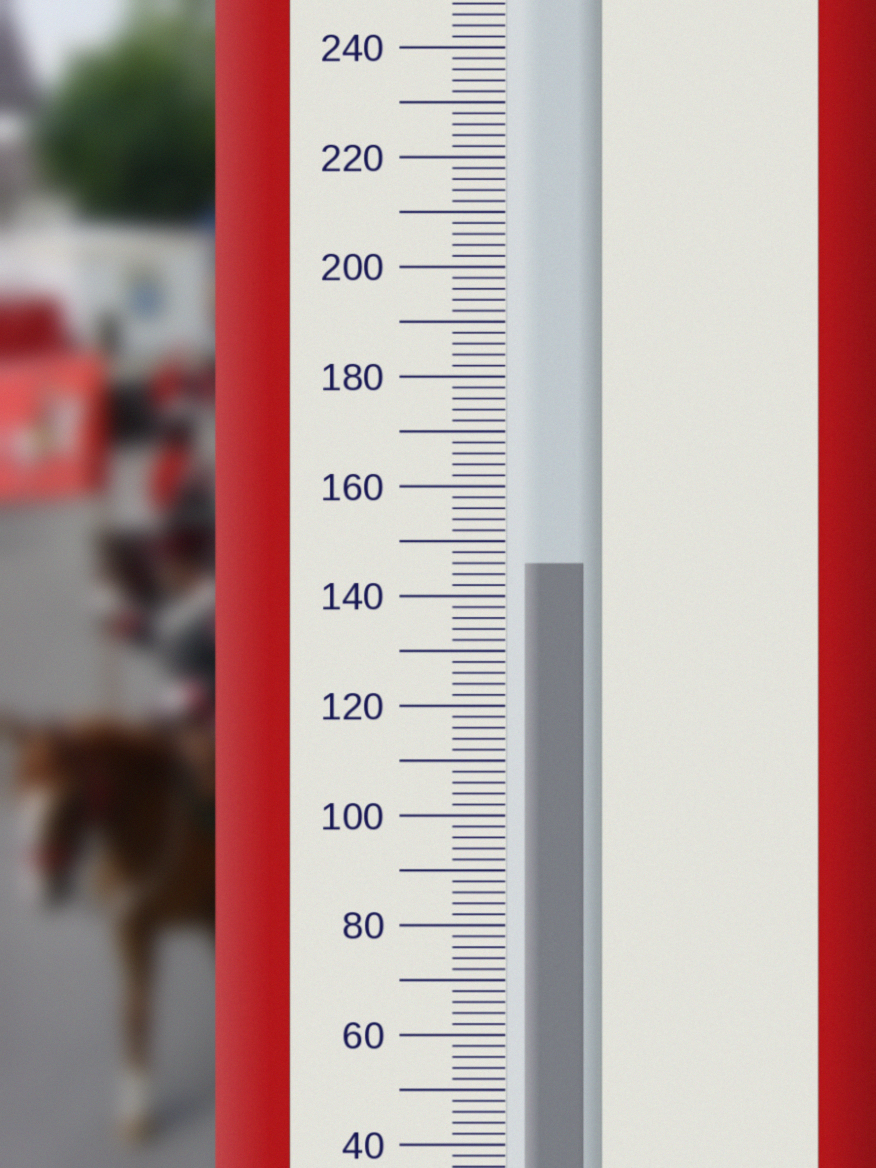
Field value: 146 mmHg
